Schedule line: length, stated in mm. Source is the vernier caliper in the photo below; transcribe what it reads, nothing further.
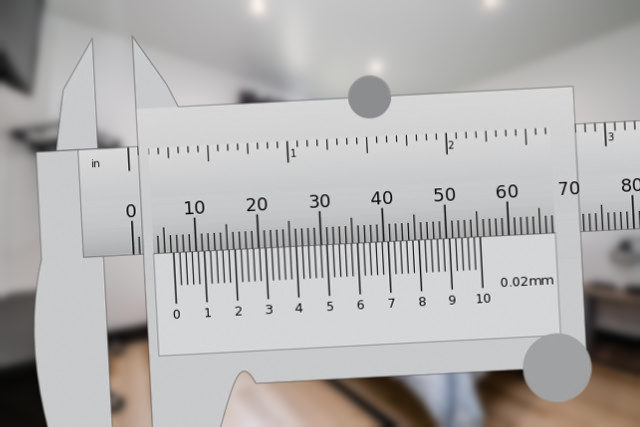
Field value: 6.4 mm
